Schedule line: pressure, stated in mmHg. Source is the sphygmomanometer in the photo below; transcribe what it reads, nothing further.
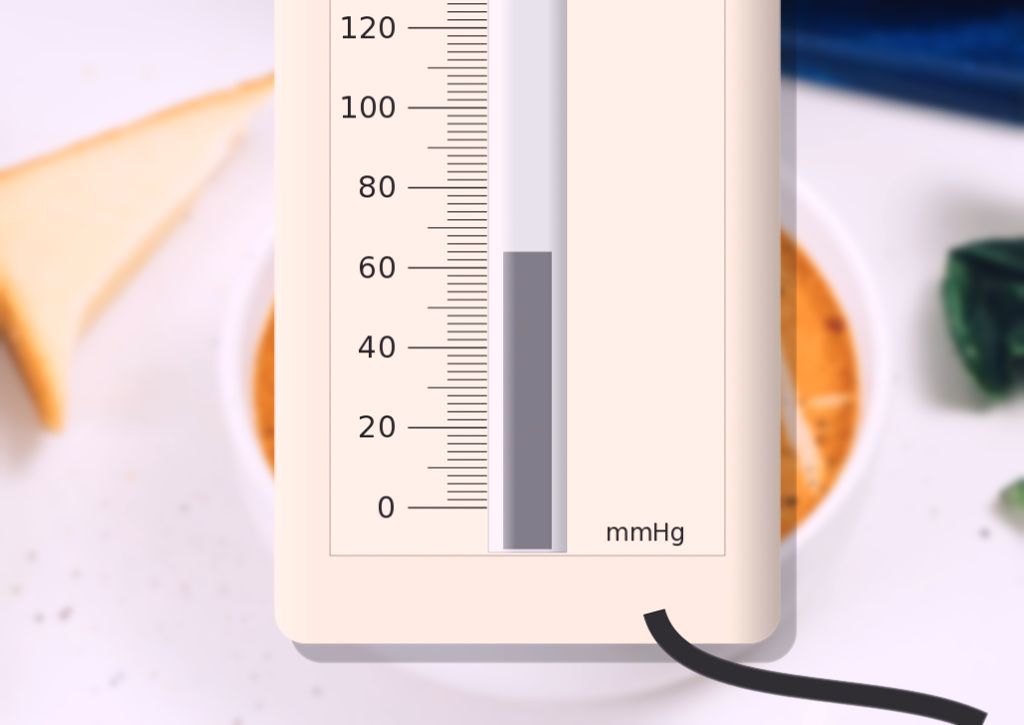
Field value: 64 mmHg
